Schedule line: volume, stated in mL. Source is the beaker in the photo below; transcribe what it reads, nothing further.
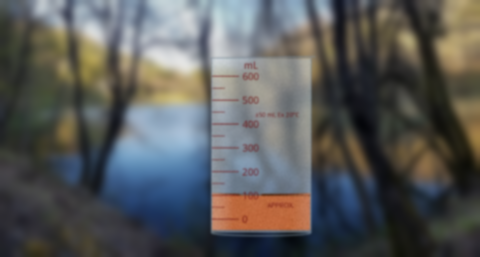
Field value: 100 mL
